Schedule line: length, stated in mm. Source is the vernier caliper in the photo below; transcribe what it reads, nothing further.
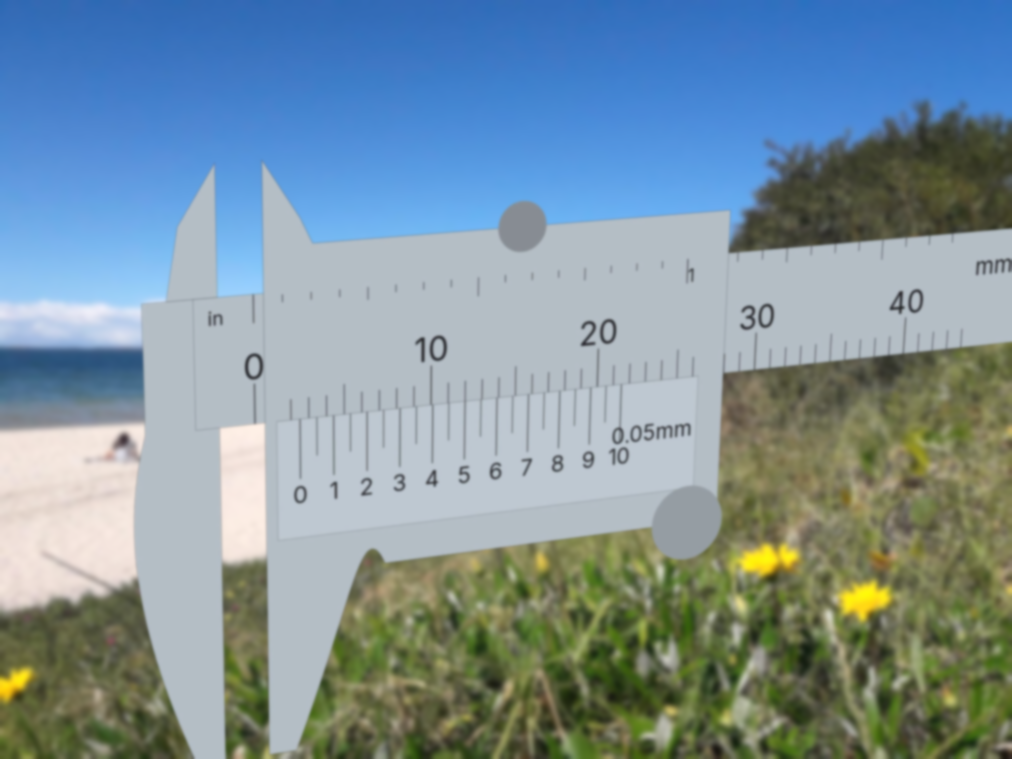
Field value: 2.5 mm
